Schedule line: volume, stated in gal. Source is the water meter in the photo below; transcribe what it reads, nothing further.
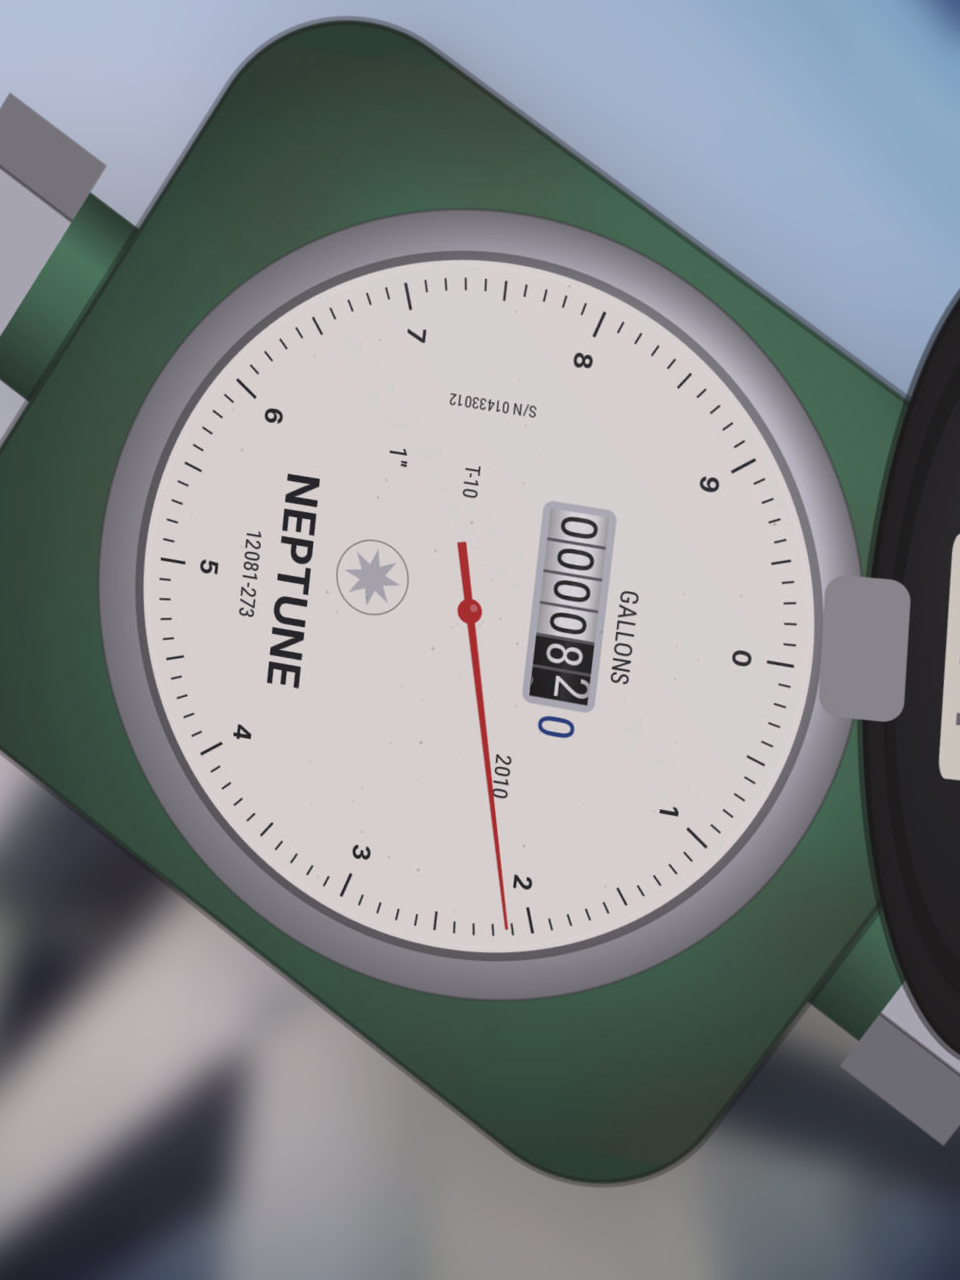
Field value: 822.1 gal
